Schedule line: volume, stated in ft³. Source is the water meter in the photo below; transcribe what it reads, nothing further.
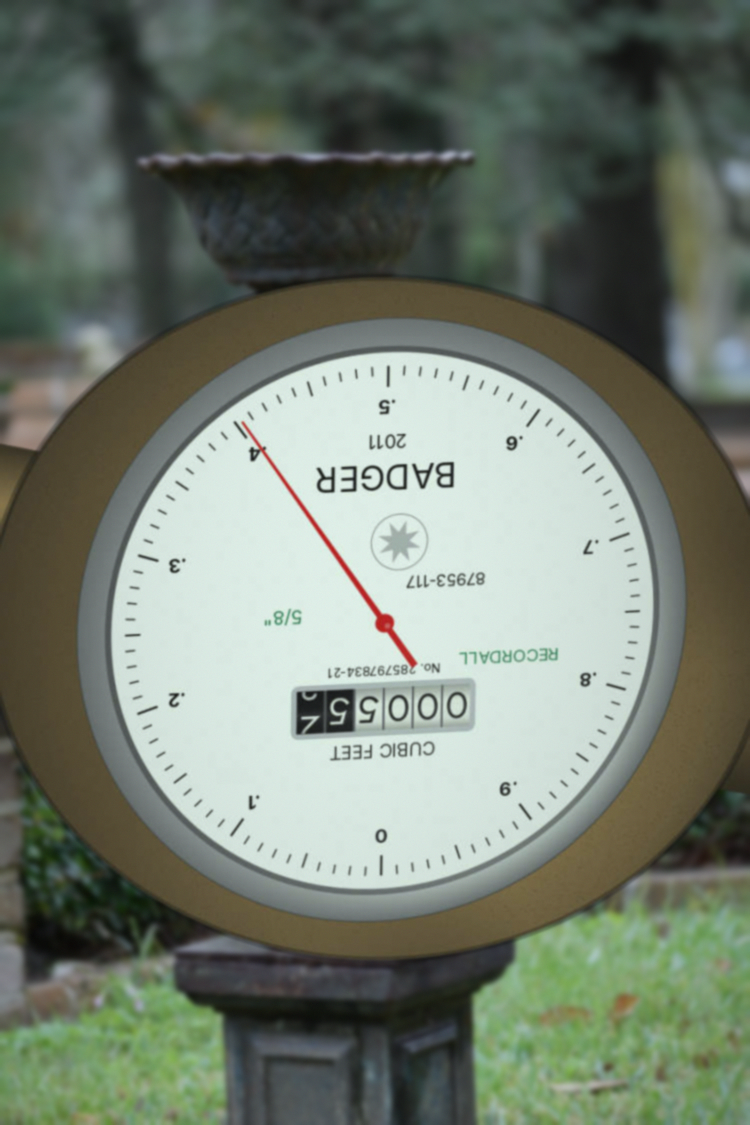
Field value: 552.40 ft³
